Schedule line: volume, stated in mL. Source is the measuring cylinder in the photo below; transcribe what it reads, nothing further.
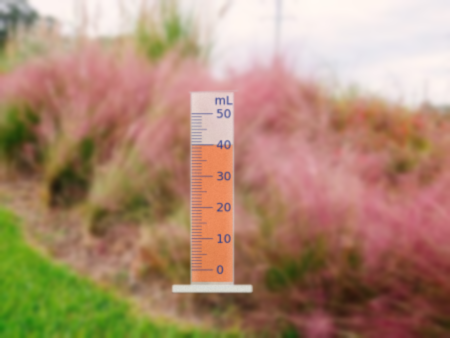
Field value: 40 mL
